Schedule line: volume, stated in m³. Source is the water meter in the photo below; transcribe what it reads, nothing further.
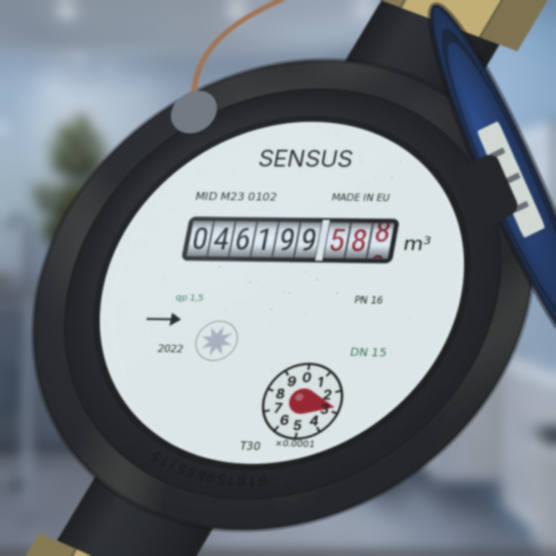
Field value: 46199.5882 m³
